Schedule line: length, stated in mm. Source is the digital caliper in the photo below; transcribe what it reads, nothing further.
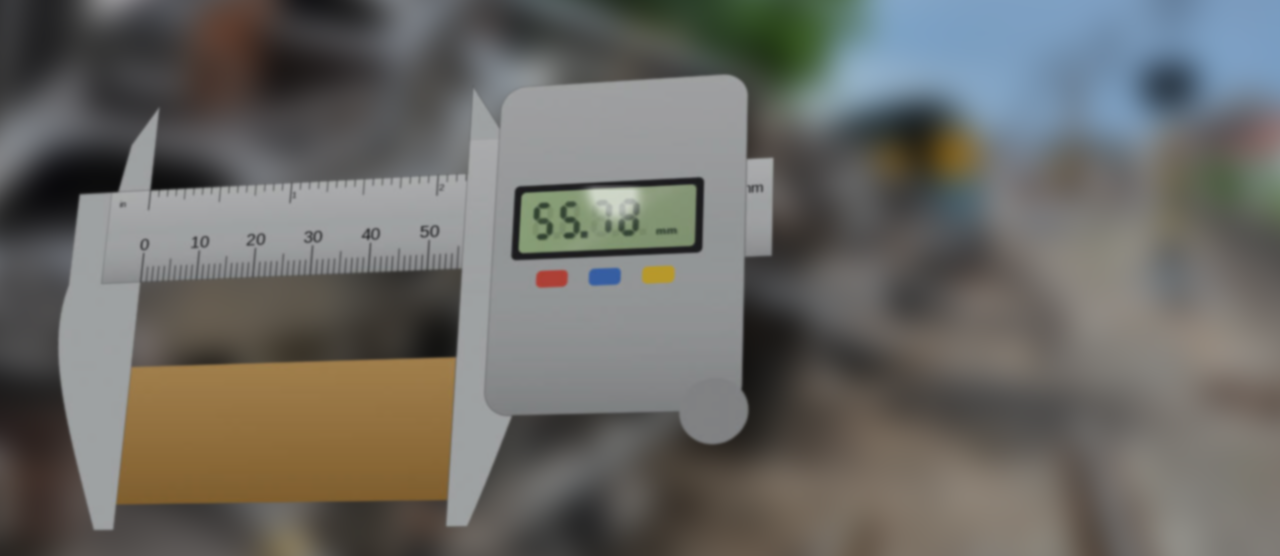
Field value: 55.78 mm
